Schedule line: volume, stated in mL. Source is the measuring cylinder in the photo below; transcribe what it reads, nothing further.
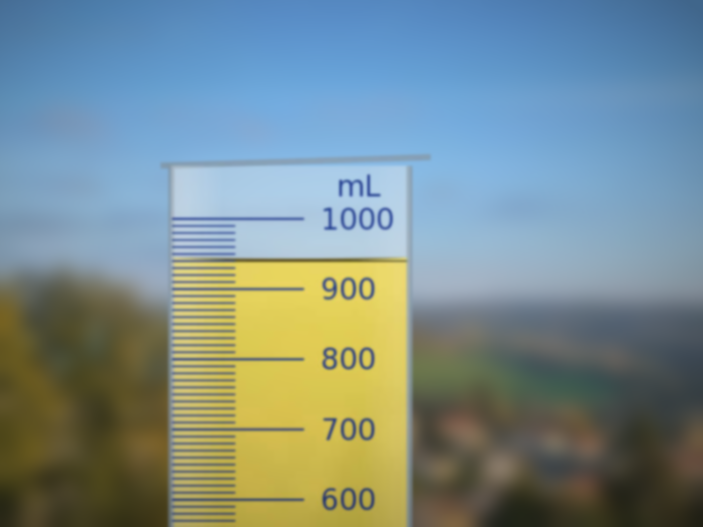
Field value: 940 mL
